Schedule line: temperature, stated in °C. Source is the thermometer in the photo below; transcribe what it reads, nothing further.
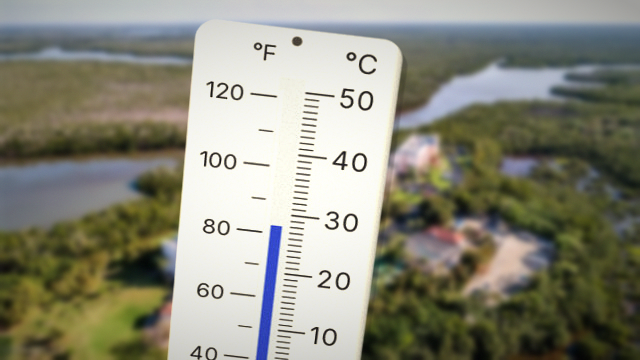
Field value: 28 °C
